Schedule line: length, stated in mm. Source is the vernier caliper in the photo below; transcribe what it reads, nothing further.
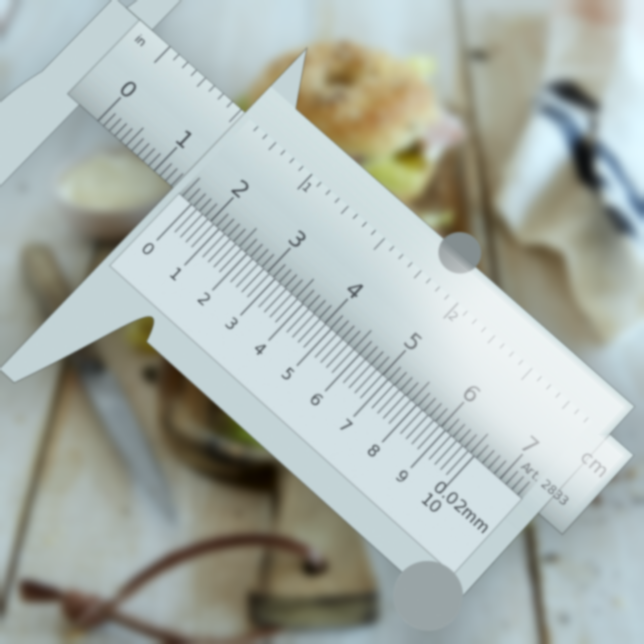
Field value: 16.6 mm
